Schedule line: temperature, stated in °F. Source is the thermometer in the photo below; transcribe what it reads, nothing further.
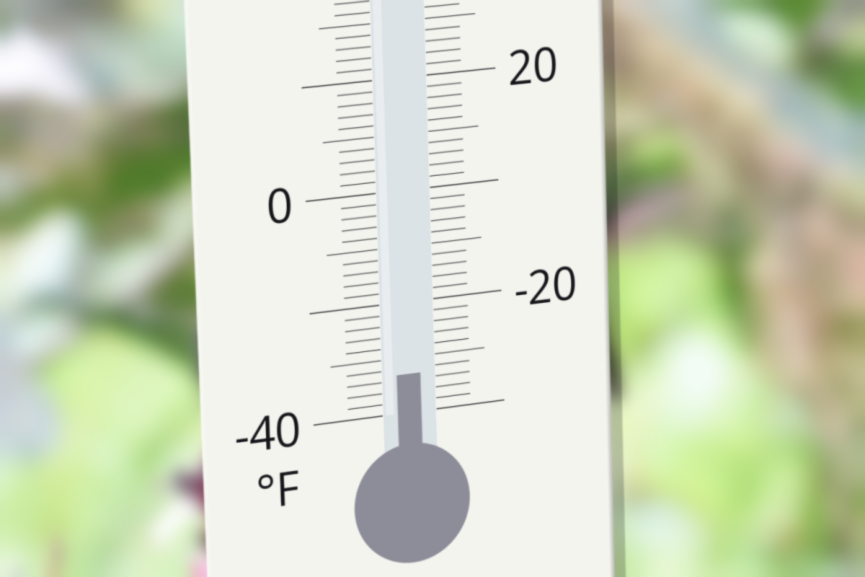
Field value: -33 °F
